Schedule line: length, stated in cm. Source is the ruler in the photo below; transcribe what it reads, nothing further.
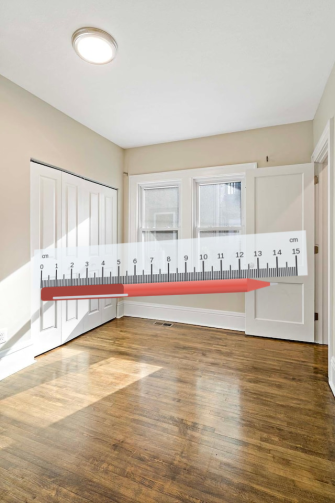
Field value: 14 cm
